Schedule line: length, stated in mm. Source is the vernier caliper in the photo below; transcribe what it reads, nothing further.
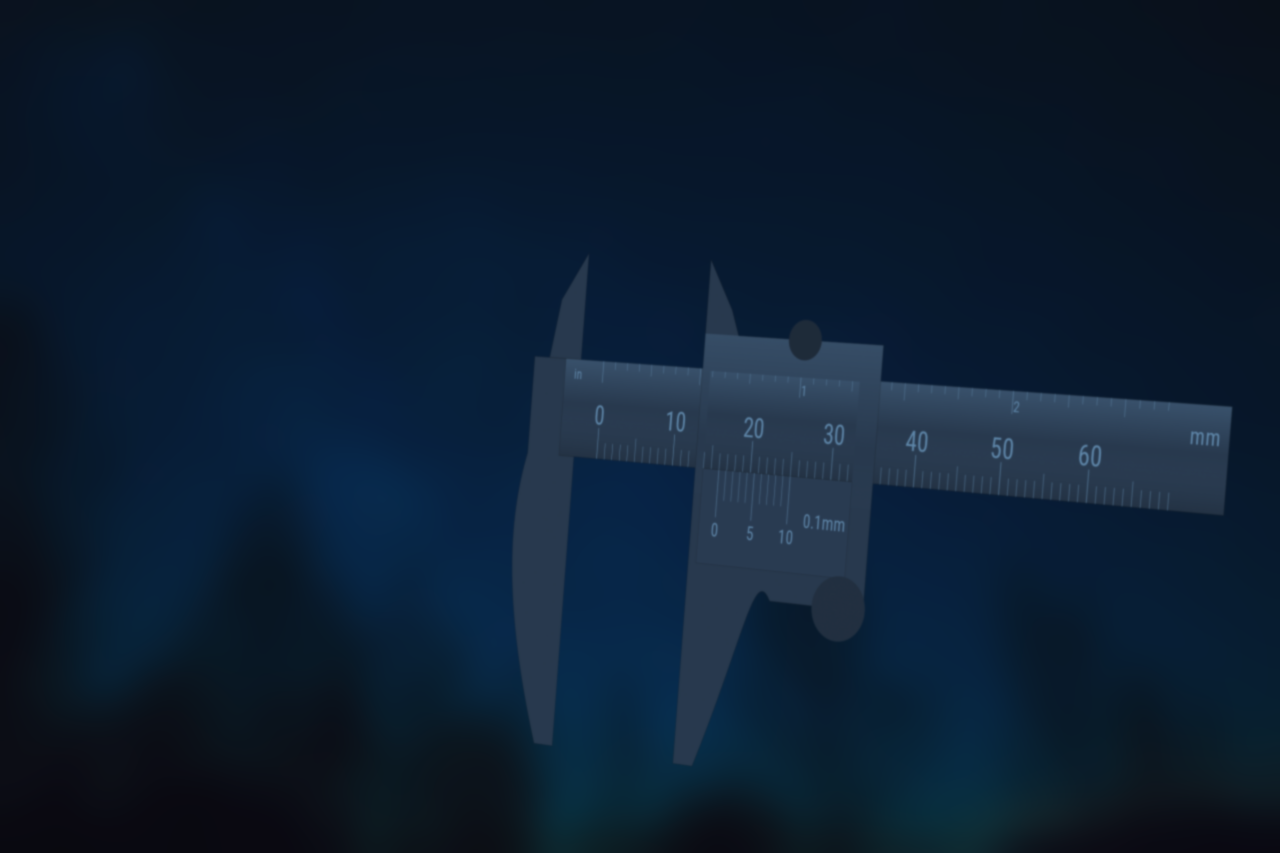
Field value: 16.0 mm
